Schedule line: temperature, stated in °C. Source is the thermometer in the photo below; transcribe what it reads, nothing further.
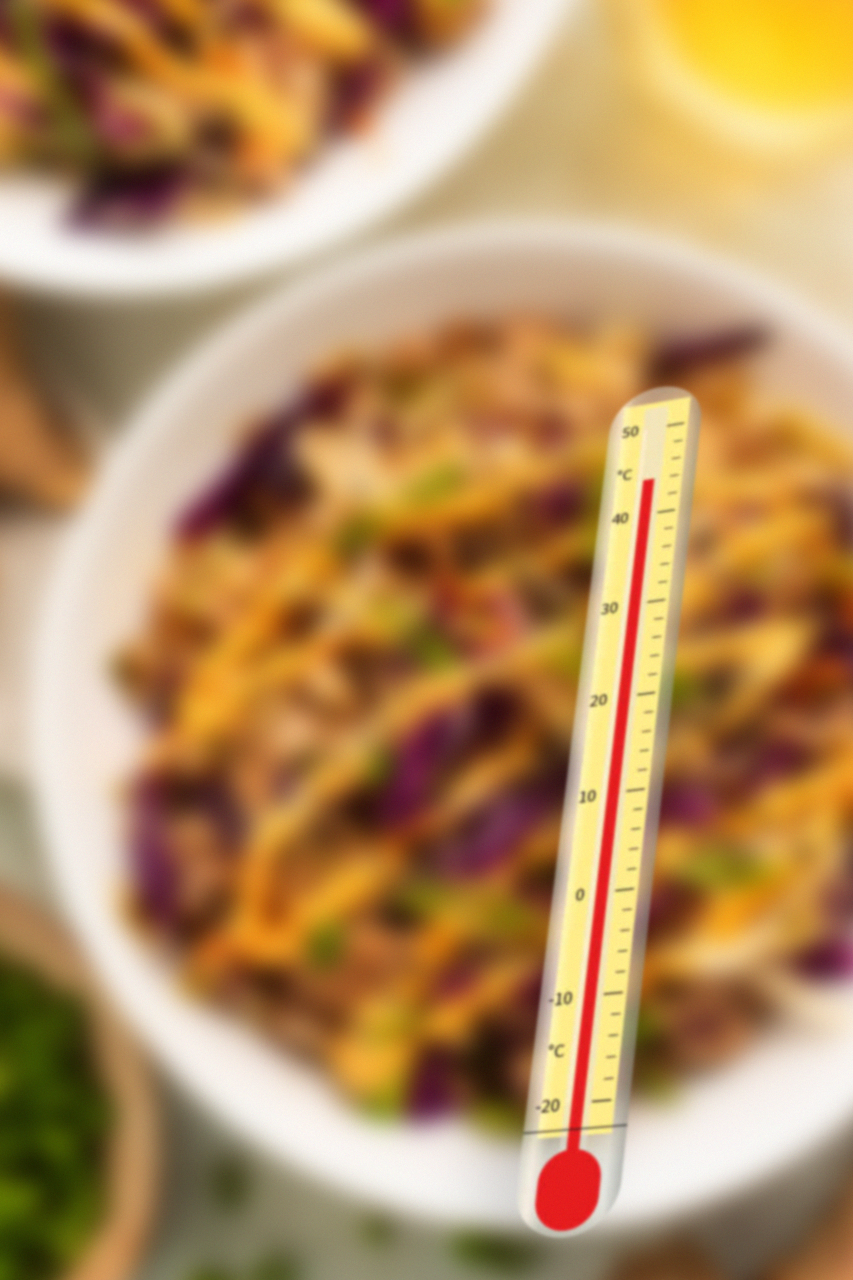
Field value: 44 °C
